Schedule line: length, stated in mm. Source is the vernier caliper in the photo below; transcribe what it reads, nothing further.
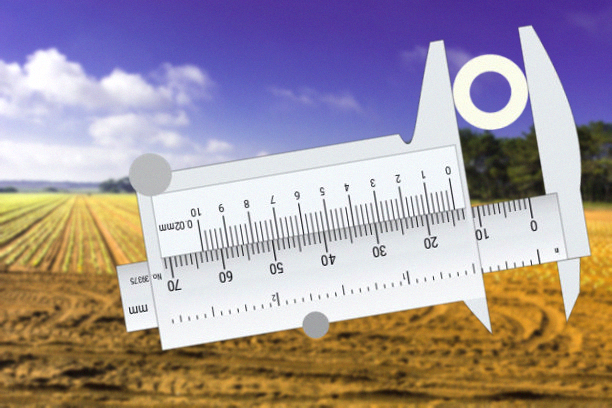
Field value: 14.5 mm
